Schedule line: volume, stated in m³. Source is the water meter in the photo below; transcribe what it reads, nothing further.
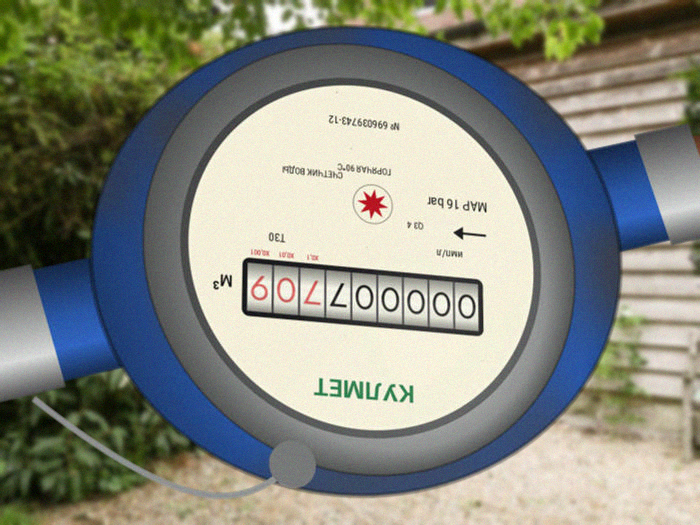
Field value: 7.709 m³
